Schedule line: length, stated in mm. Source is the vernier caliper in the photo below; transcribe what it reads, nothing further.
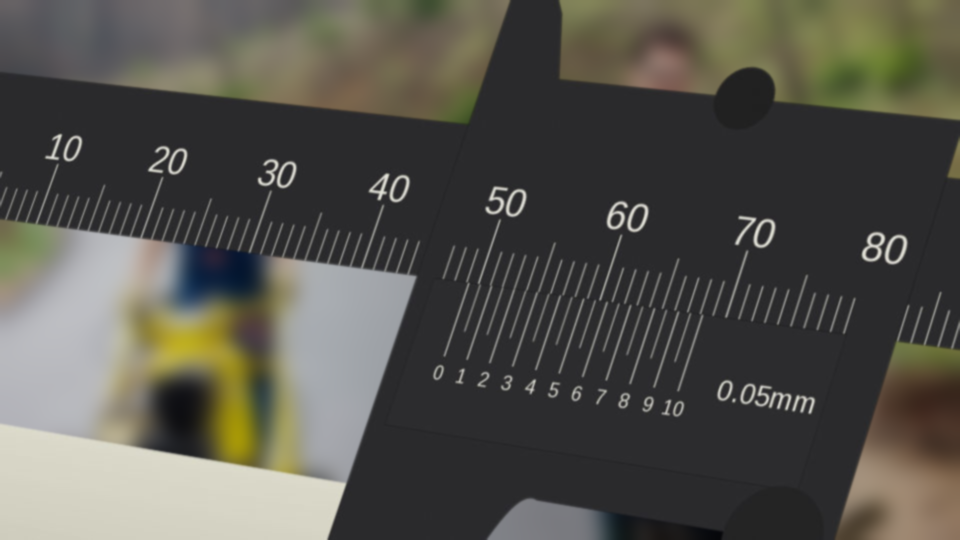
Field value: 49.2 mm
